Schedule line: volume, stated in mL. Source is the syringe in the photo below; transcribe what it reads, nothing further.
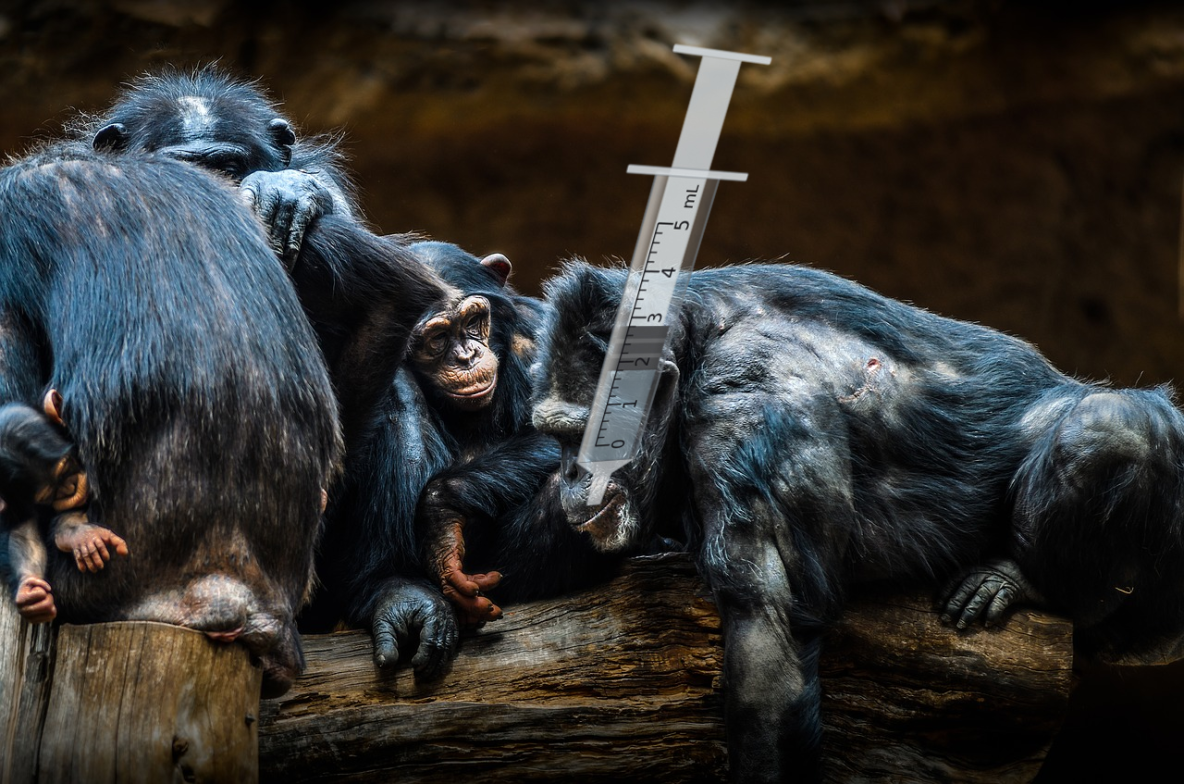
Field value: 1.8 mL
